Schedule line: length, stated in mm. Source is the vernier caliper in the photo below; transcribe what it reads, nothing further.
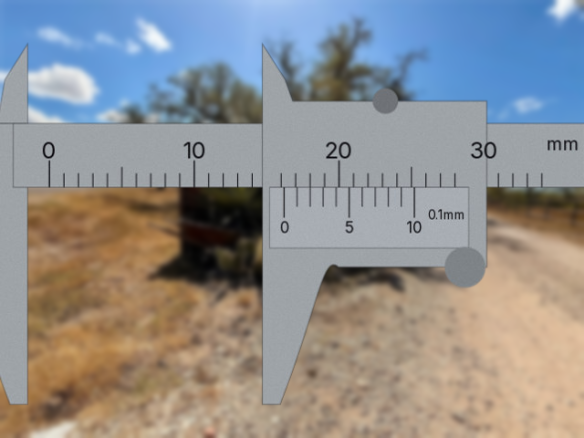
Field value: 16.2 mm
